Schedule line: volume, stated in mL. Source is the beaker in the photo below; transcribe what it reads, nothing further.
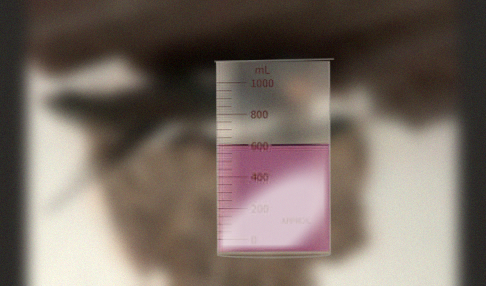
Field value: 600 mL
